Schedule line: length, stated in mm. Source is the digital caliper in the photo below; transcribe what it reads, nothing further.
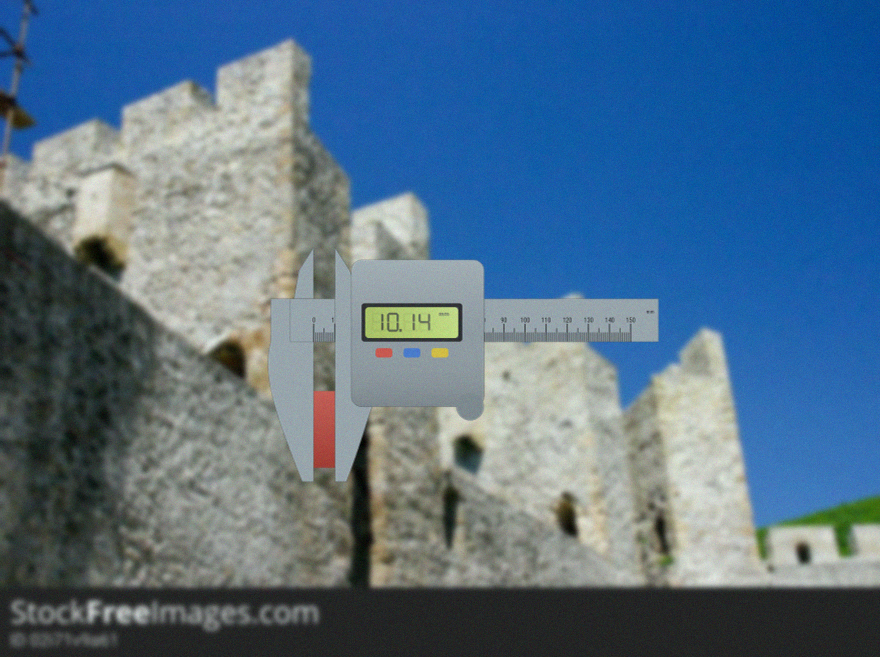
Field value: 10.14 mm
